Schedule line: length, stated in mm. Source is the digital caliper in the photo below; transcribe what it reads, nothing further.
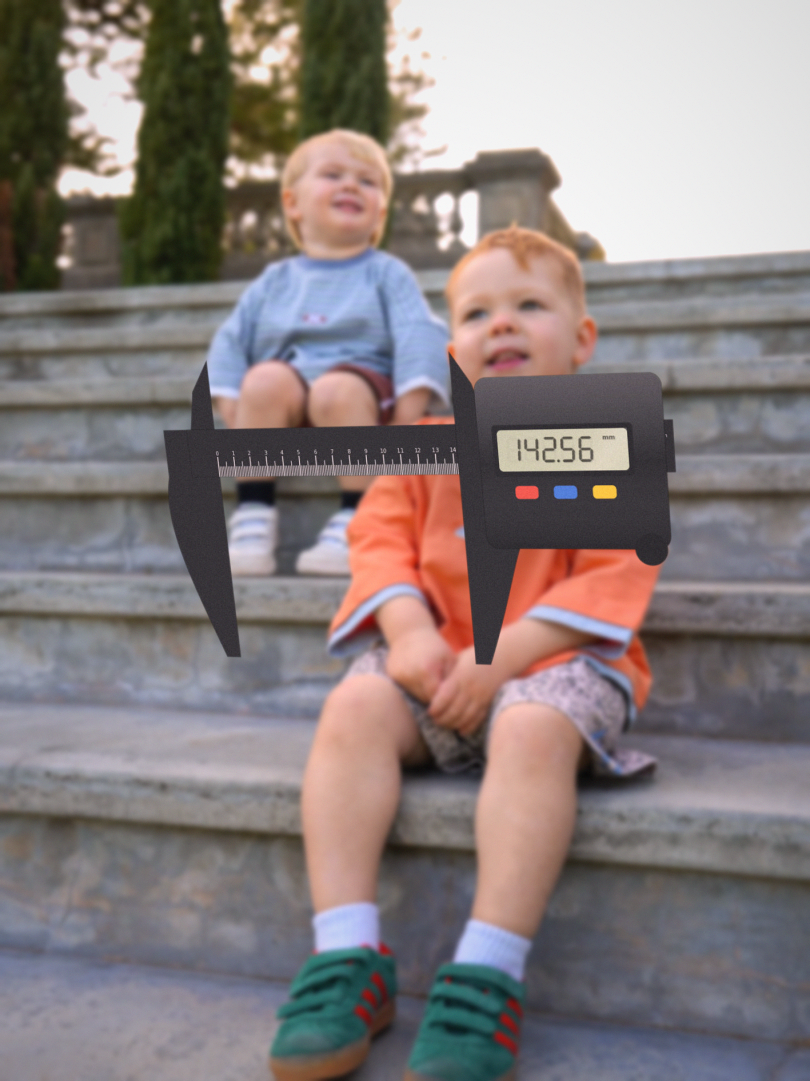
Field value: 142.56 mm
